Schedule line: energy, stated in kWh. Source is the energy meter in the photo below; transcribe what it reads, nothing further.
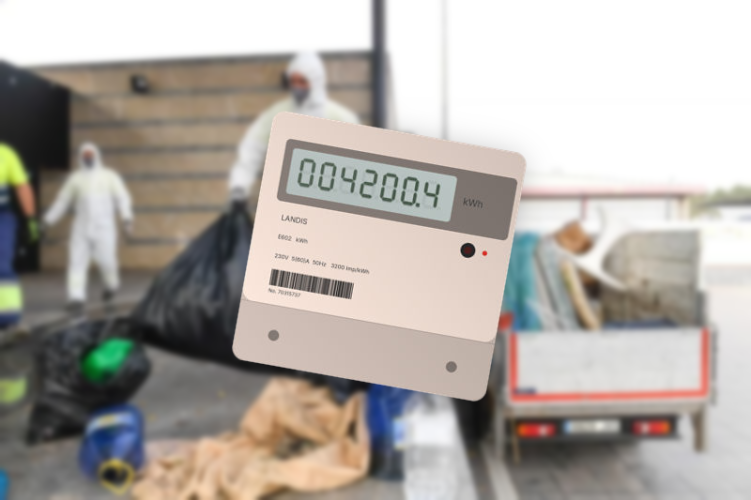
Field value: 4200.4 kWh
